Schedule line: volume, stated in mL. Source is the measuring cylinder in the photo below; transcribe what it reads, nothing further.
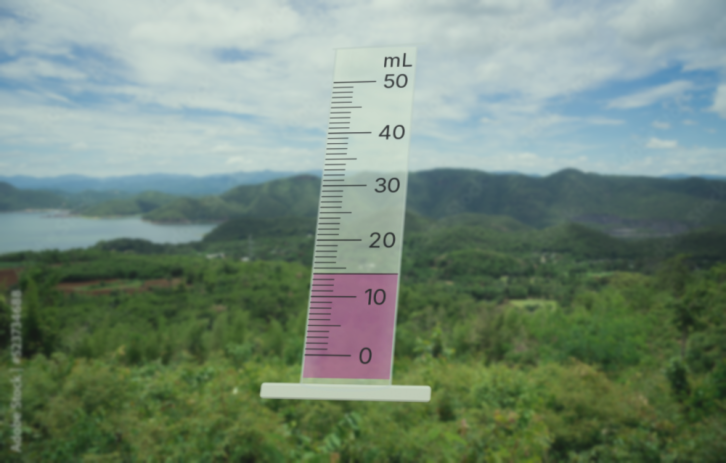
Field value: 14 mL
